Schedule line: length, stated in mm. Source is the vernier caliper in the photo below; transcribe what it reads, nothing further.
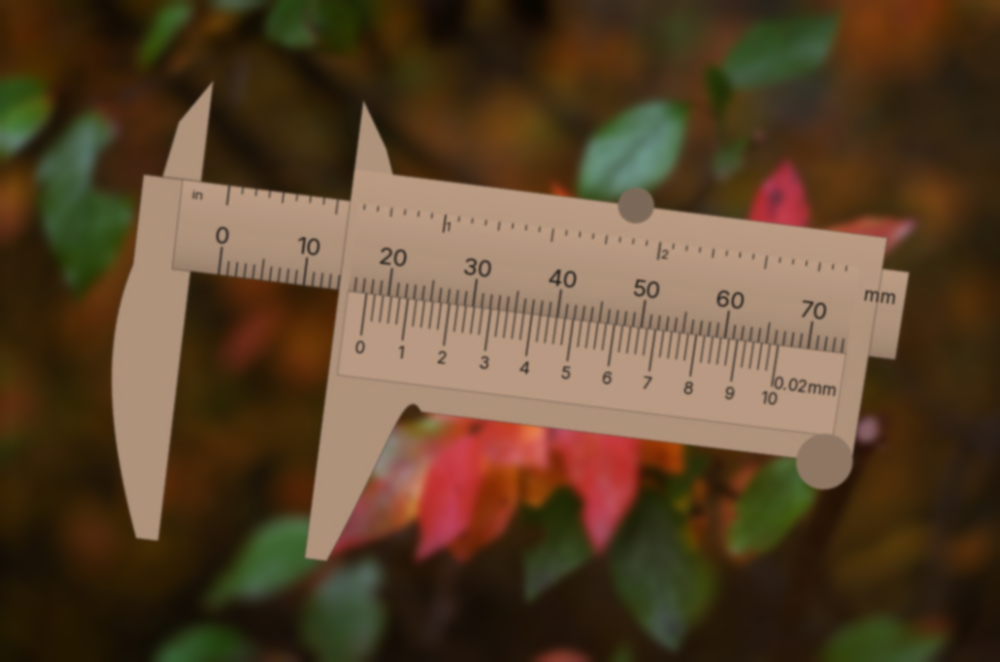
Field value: 17.4 mm
